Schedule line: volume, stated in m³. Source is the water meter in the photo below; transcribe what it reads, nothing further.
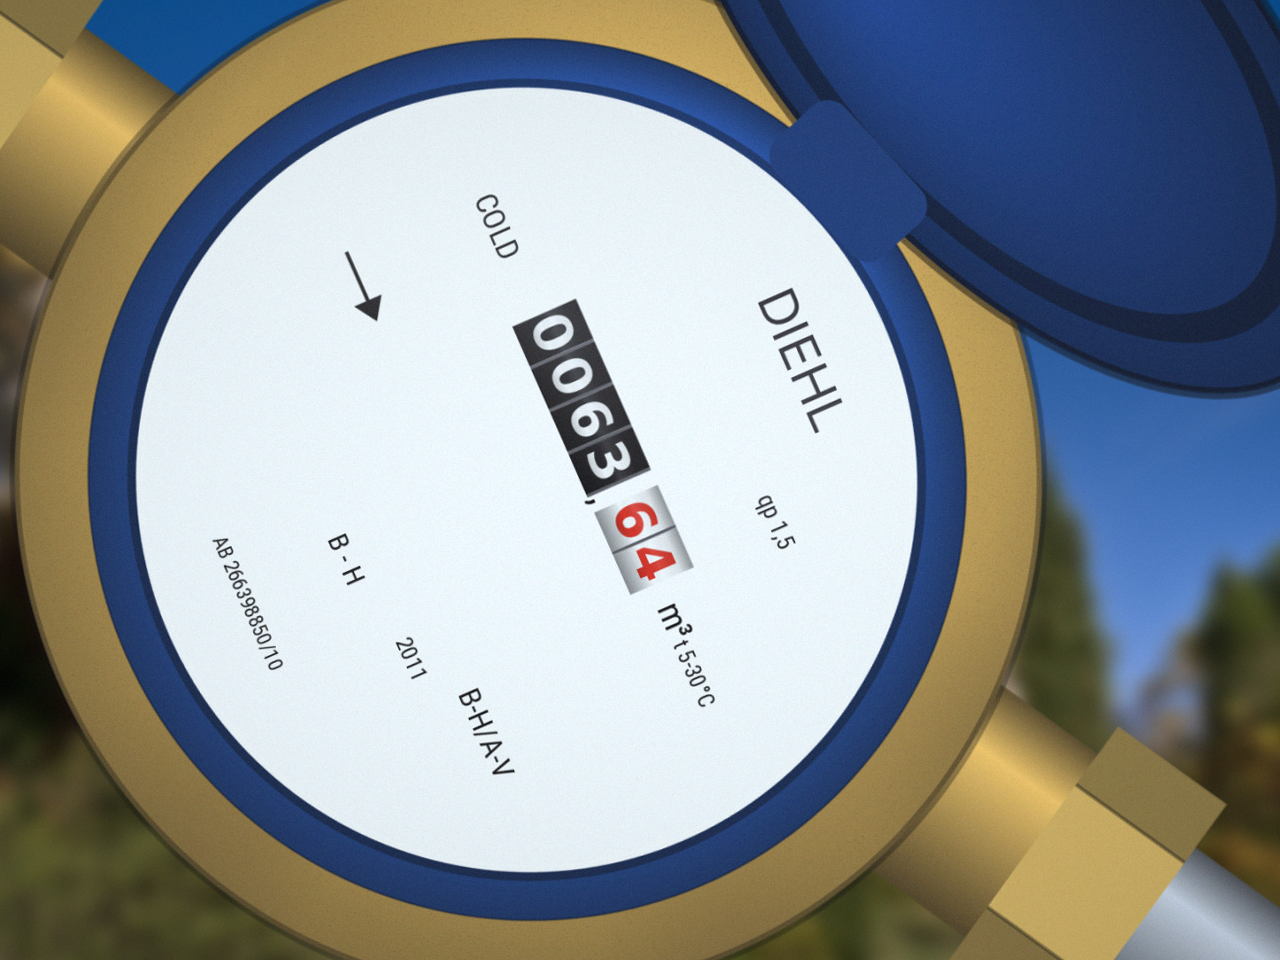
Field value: 63.64 m³
